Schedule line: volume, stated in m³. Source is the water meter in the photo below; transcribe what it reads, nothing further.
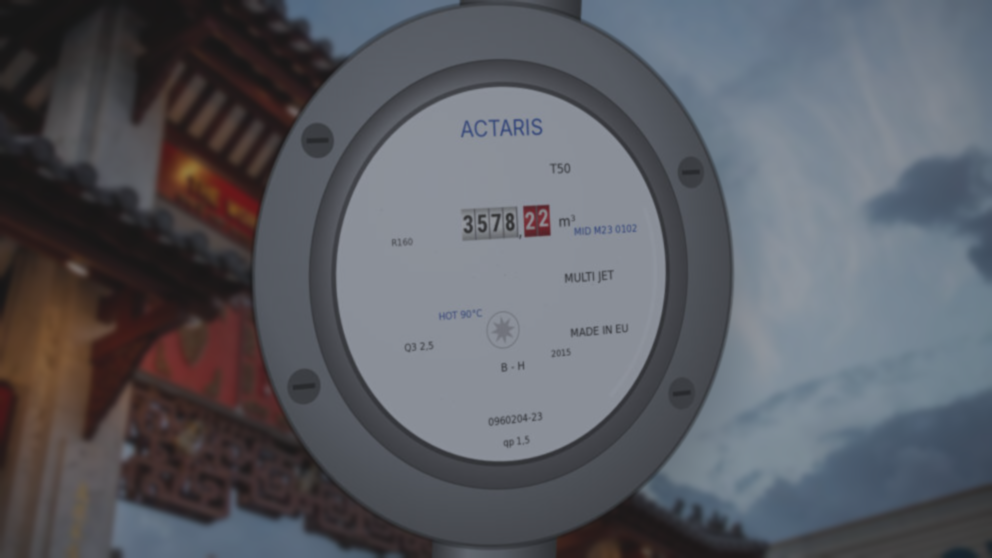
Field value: 3578.22 m³
